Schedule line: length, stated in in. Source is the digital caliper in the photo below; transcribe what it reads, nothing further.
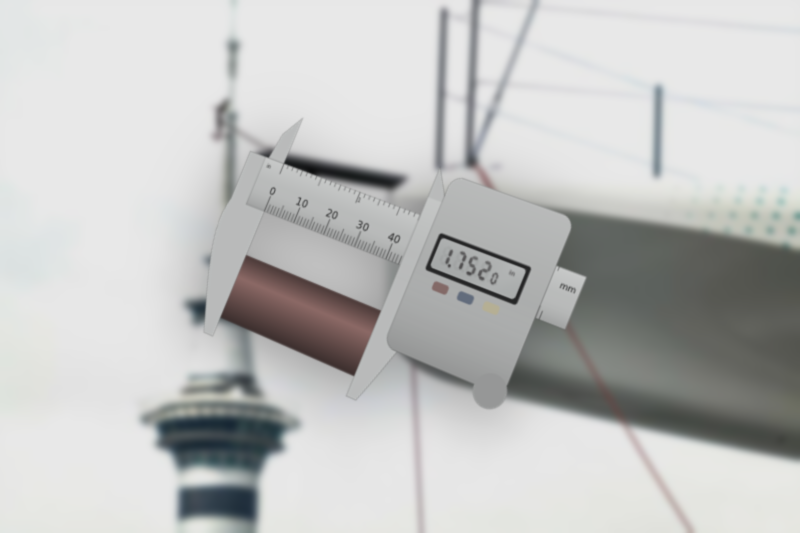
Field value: 1.7520 in
